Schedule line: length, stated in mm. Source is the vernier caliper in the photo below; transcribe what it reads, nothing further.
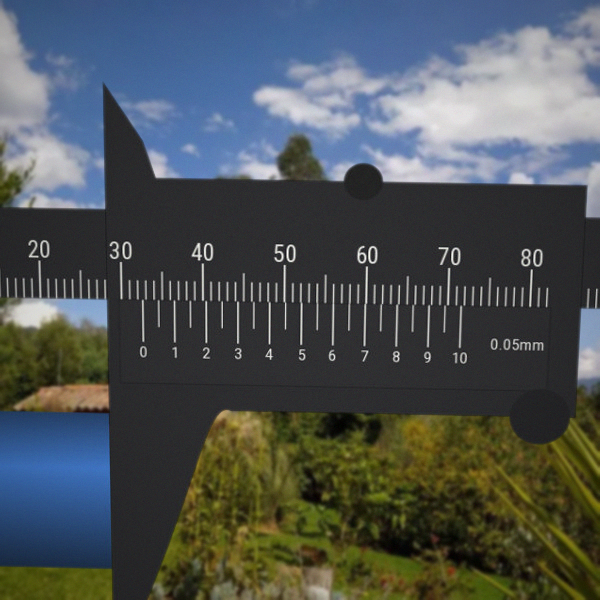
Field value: 32.6 mm
